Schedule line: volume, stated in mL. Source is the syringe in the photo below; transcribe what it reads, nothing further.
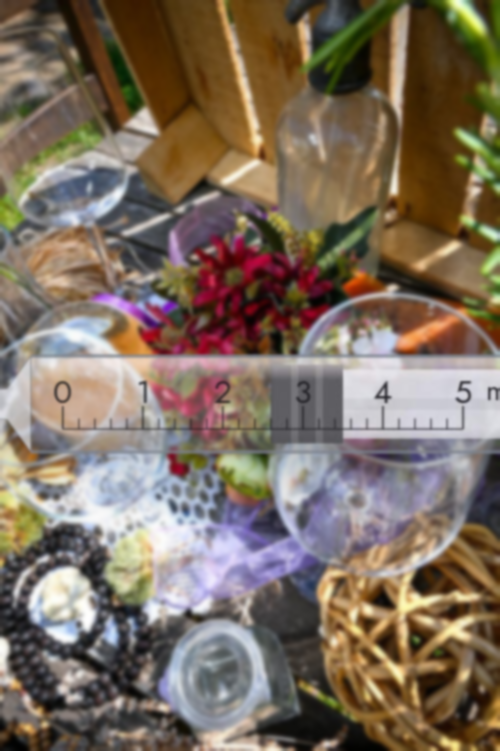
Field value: 2.6 mL
